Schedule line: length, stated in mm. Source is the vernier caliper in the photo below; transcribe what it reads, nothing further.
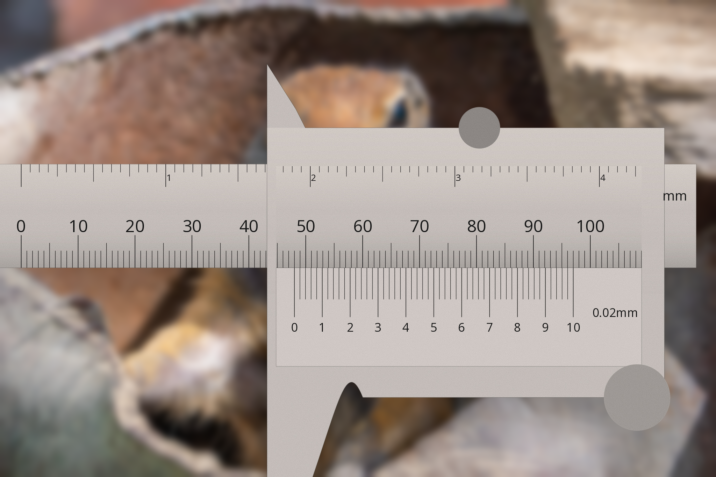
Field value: 48.0 mm
